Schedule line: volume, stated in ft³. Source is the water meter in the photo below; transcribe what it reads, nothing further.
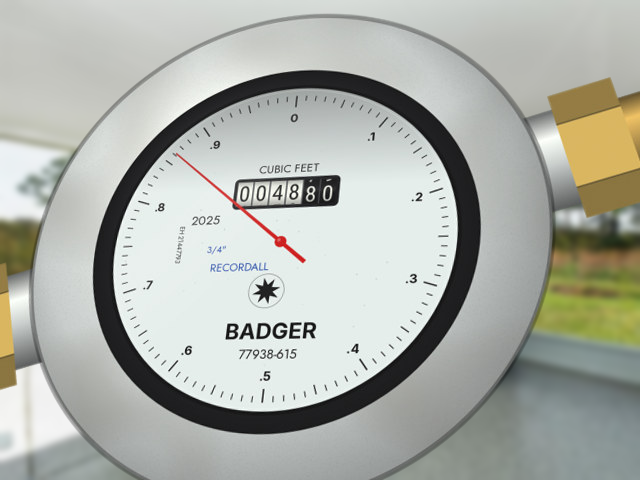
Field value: 4879.86 ft³
